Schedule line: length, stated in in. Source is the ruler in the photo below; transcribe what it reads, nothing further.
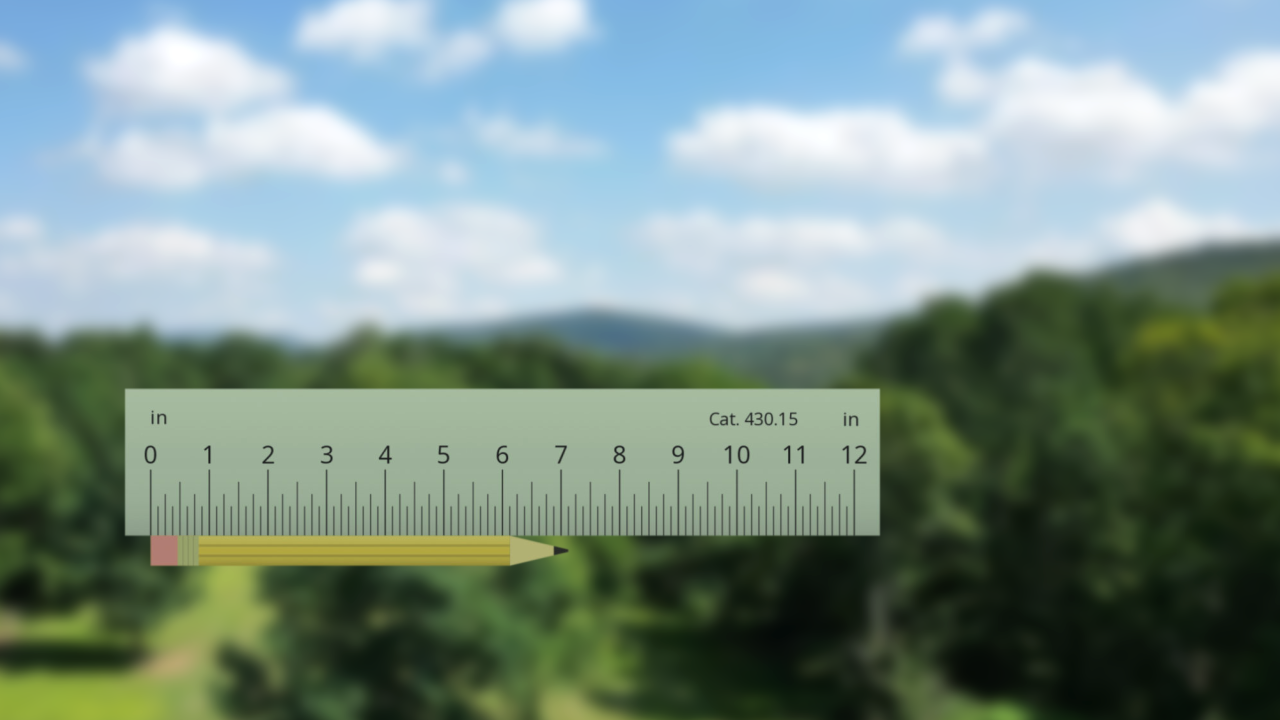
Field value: 7.125 in
